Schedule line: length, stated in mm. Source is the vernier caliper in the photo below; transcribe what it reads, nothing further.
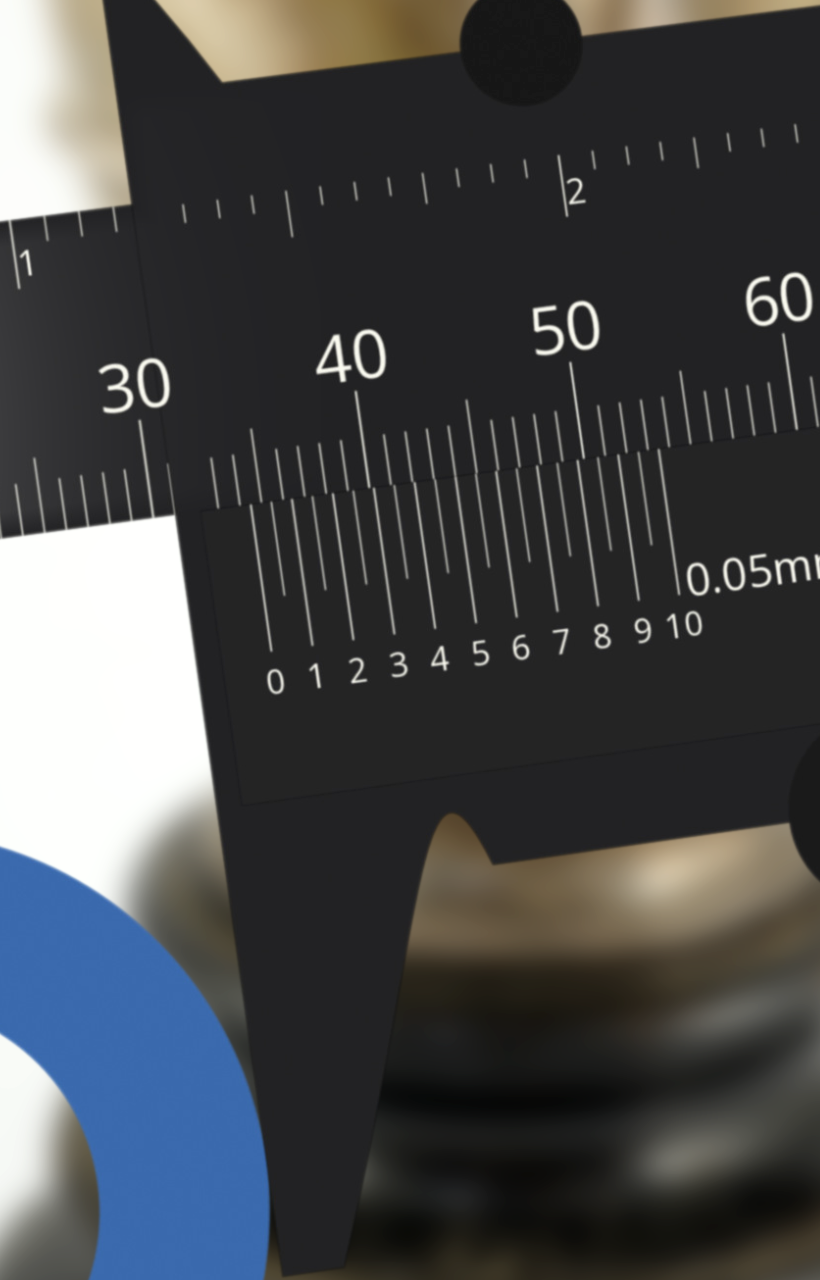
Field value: 34.5 mm
